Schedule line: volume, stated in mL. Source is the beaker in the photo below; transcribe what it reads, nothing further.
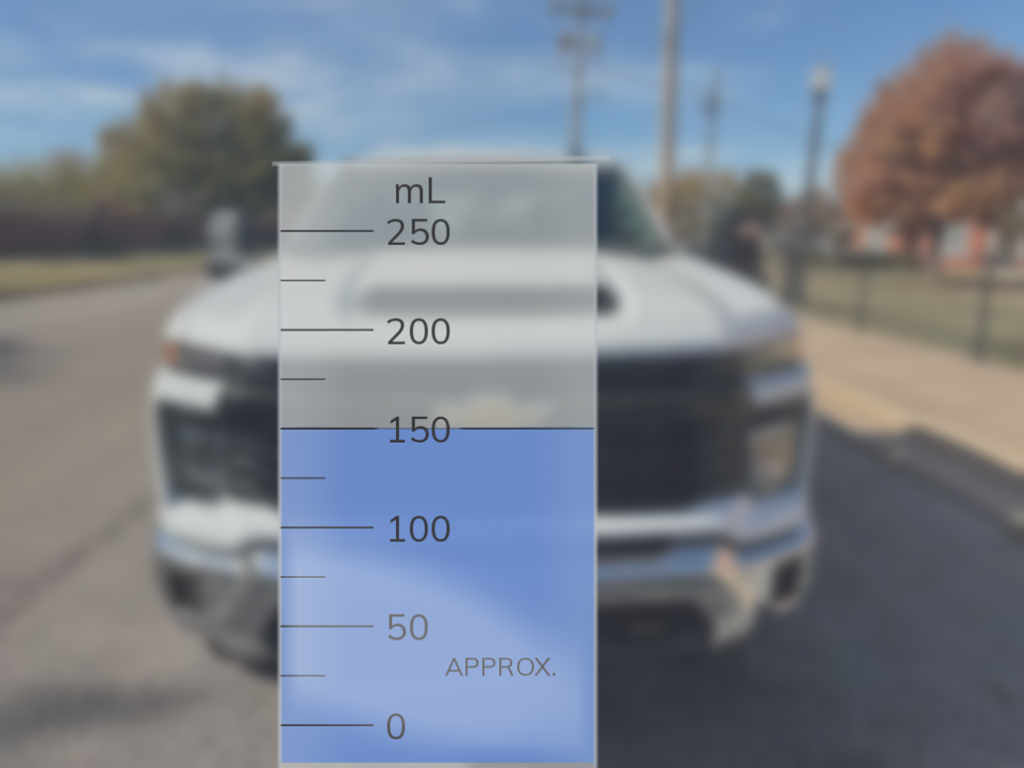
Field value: 150 mL
